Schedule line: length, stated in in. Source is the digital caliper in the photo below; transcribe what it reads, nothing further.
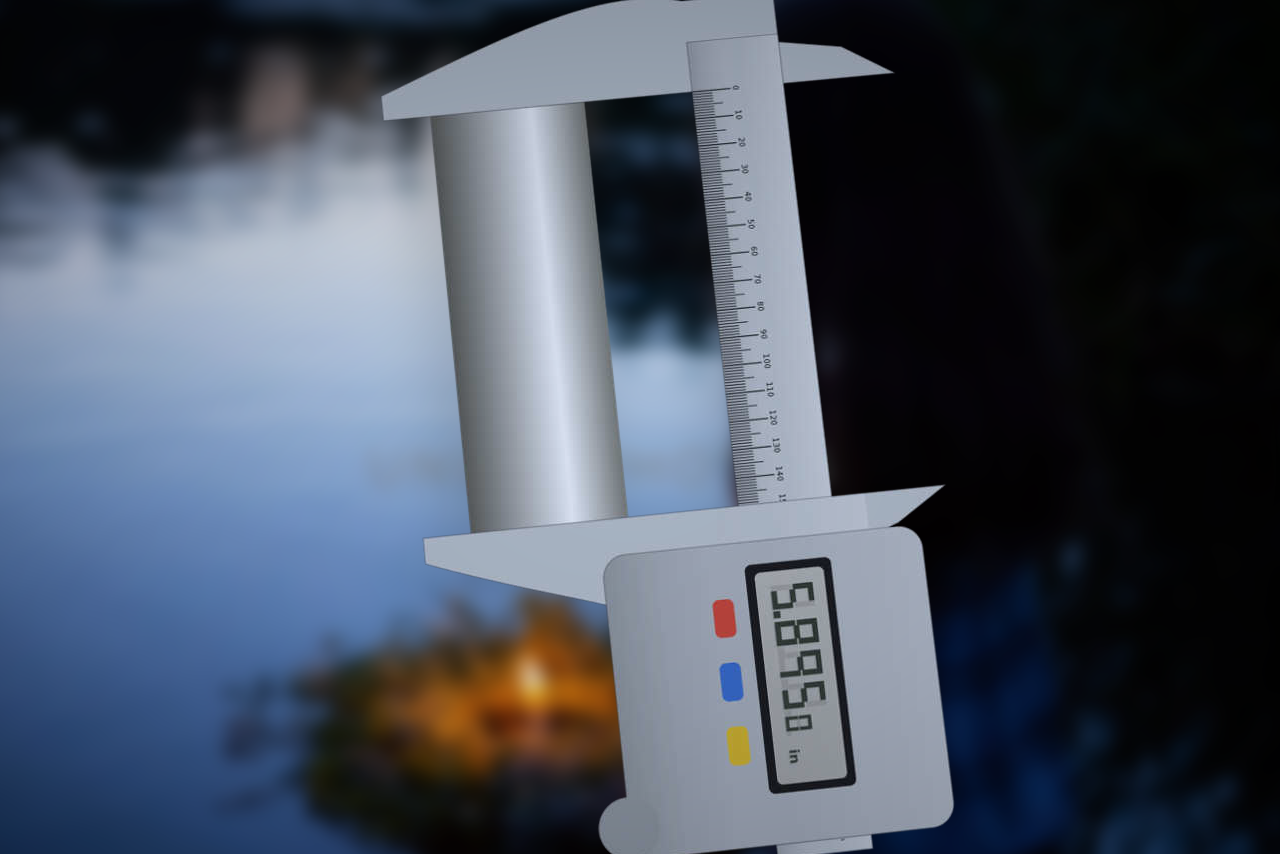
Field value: 5.8950 in
